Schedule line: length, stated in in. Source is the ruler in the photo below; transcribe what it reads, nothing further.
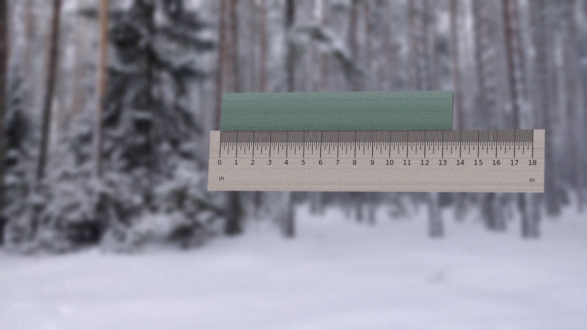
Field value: 13.5 in
